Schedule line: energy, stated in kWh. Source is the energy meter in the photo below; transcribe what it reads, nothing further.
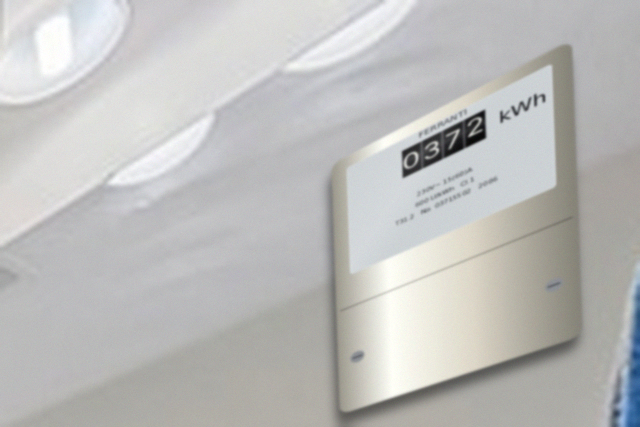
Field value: 372 kWh
